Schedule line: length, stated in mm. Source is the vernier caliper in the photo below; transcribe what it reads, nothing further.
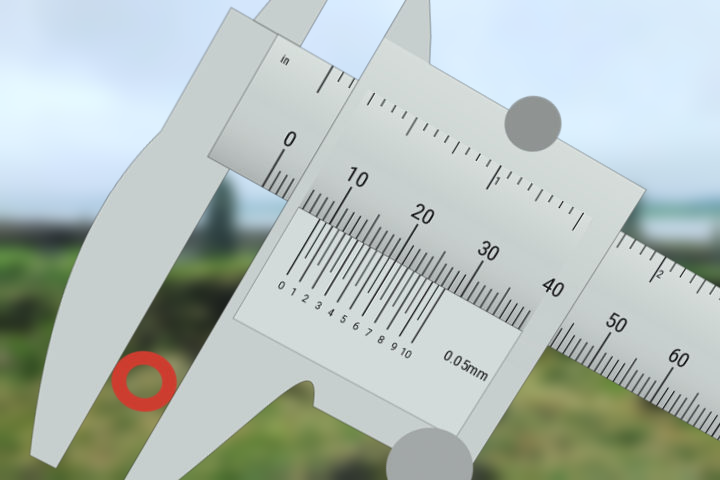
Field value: 8.6 mm
